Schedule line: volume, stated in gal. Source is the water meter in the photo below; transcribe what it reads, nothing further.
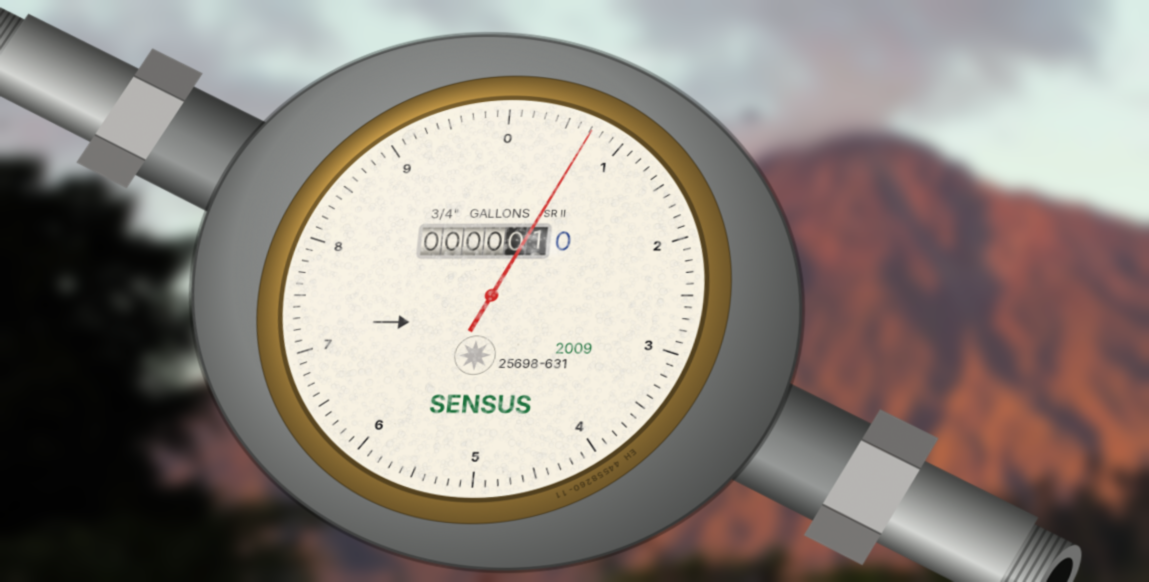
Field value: 10.7 gal
